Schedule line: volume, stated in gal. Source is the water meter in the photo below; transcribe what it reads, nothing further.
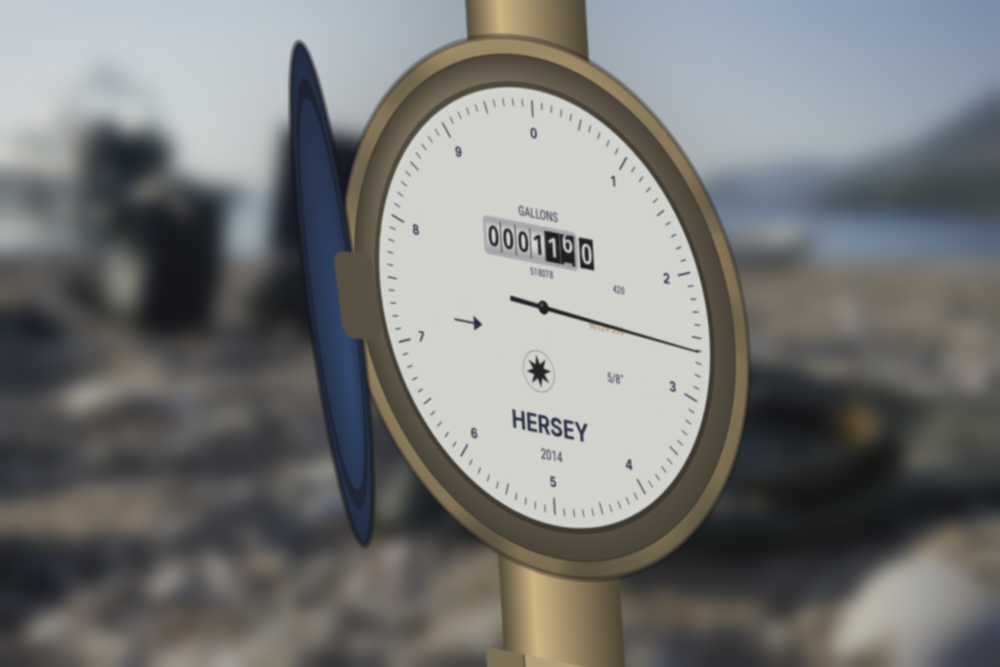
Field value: 1162.6 gal
